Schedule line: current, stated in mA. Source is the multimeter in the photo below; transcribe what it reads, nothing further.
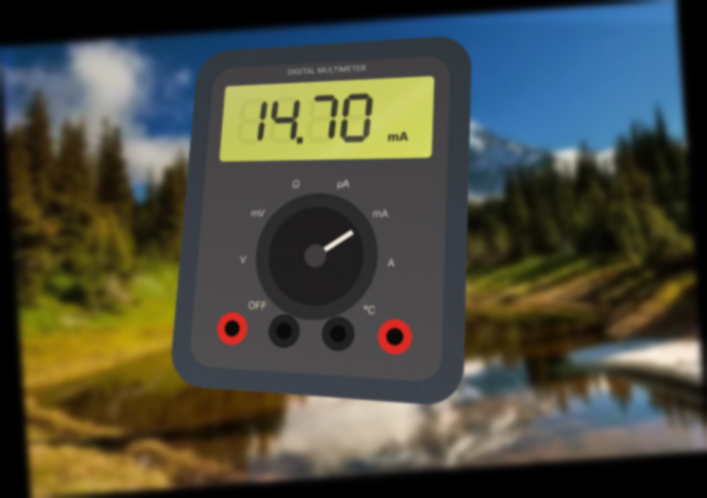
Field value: 14.70 mA
